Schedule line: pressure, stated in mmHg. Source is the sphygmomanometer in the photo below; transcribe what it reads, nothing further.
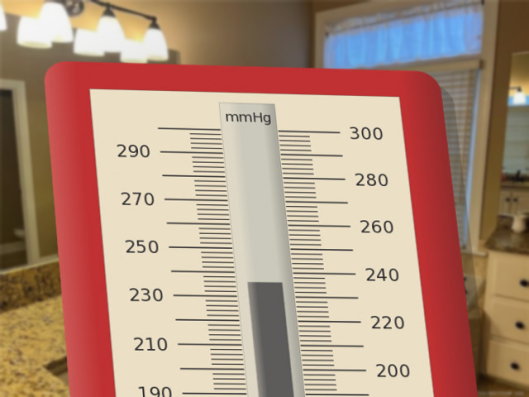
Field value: 236 mmHg
